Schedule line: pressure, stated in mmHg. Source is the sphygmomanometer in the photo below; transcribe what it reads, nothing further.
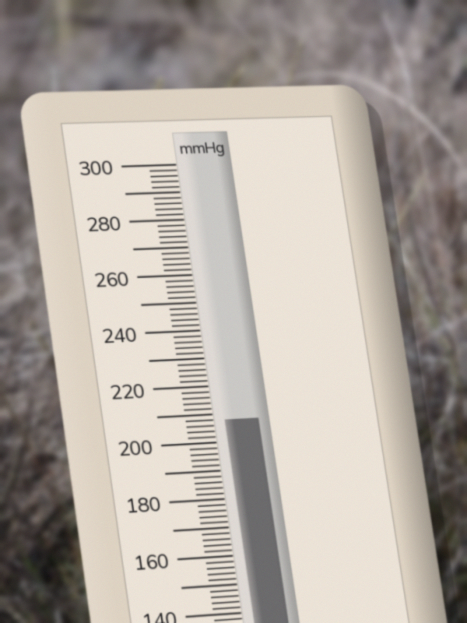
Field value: 208 mmHg
